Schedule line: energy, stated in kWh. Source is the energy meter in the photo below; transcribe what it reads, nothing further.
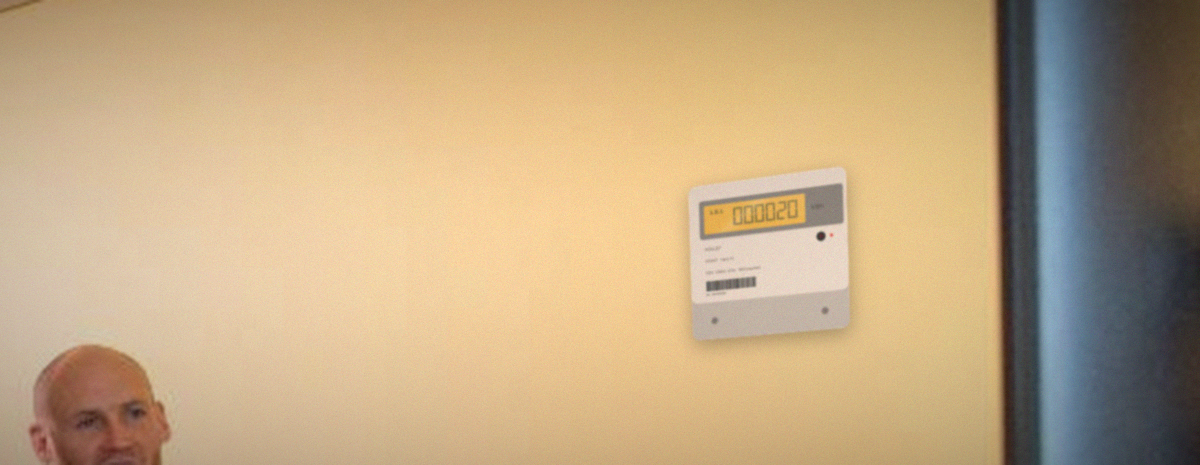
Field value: 20 kWh
